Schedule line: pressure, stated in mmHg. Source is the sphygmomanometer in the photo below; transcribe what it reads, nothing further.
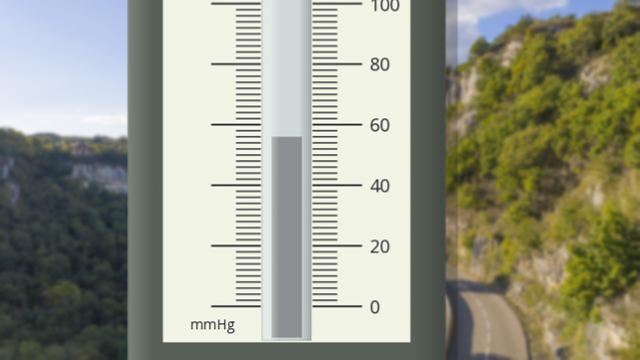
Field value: 56 mmHg
